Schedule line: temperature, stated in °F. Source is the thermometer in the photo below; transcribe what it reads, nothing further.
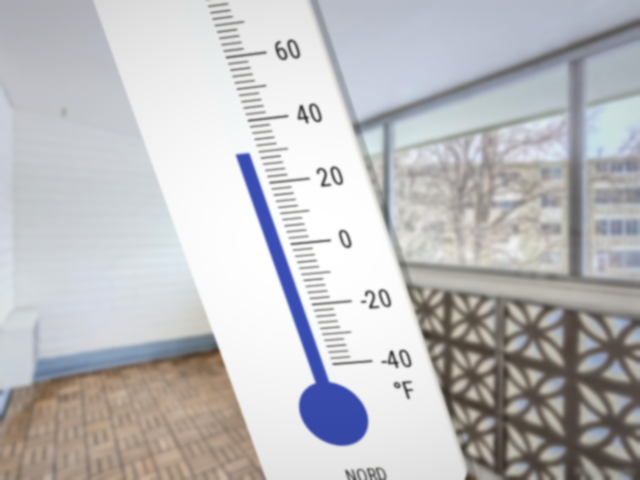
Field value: 30 °F
